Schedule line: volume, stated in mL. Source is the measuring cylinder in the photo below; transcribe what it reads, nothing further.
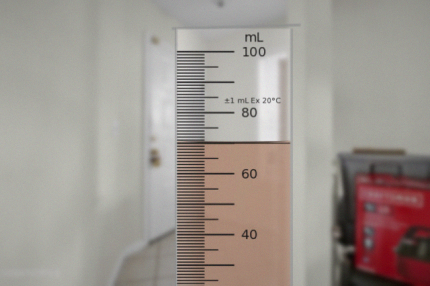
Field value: 70 mL
